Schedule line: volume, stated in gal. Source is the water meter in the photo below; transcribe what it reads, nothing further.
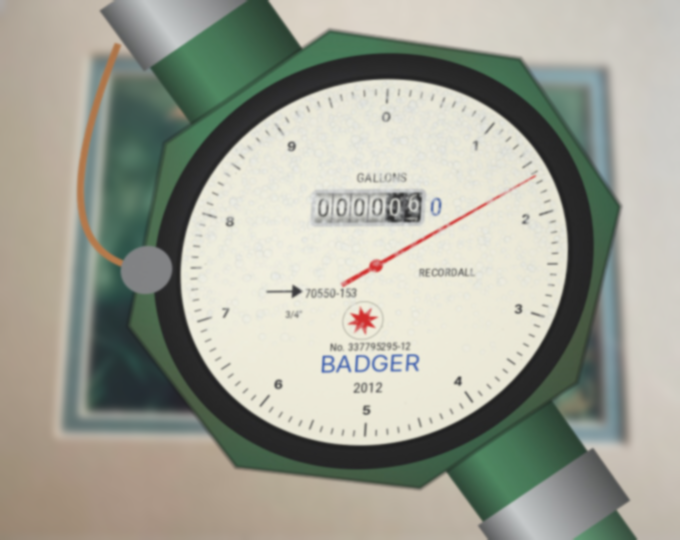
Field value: 61.6 gal
